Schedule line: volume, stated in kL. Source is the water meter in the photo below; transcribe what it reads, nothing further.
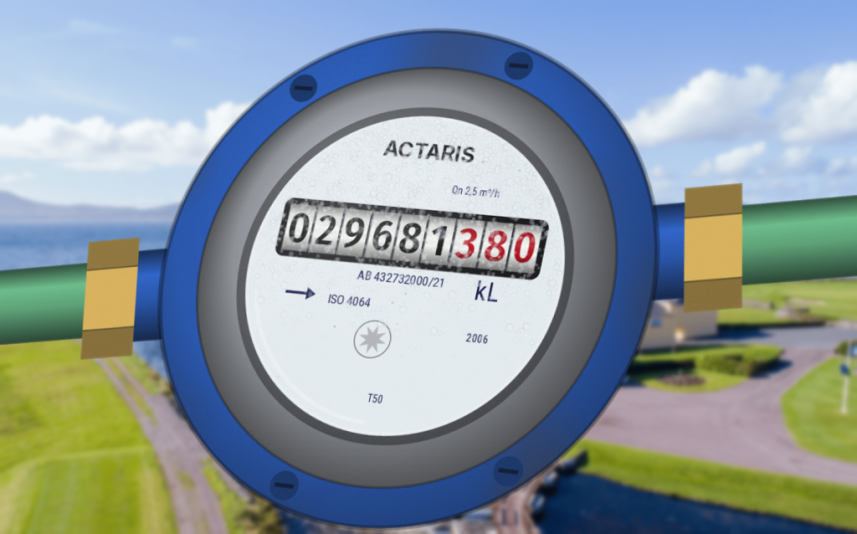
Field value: 29681.380 kL
